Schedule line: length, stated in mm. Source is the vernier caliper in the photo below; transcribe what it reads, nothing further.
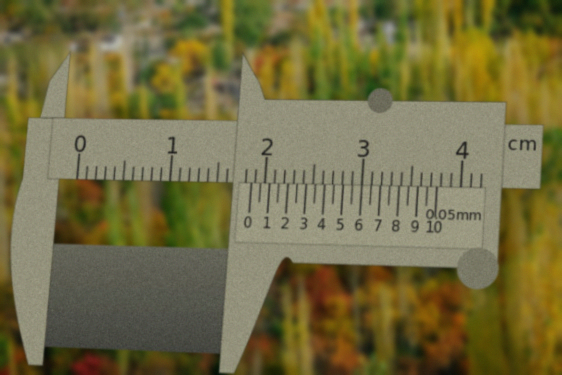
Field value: 18.6 mm
